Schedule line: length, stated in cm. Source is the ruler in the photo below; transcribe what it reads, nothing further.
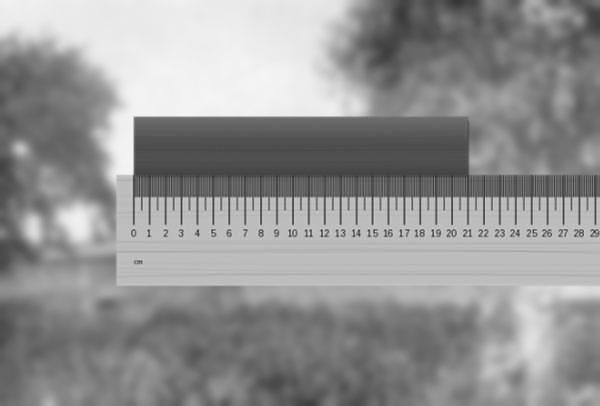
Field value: 21 cm
